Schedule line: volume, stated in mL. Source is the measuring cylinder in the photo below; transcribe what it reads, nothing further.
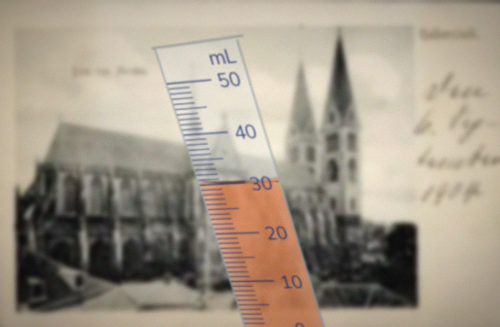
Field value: 30 mL
